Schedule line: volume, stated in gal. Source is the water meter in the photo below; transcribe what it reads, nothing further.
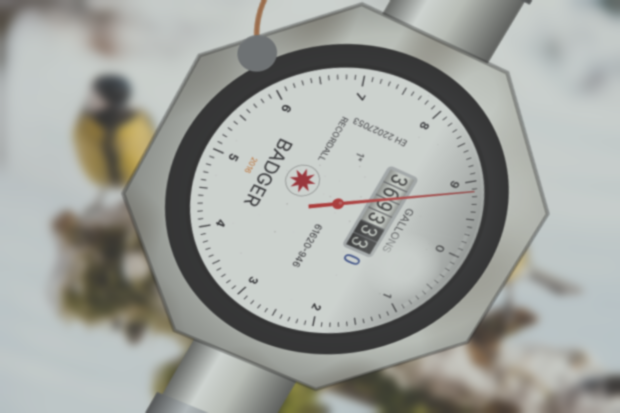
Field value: 3693329.1 gal
